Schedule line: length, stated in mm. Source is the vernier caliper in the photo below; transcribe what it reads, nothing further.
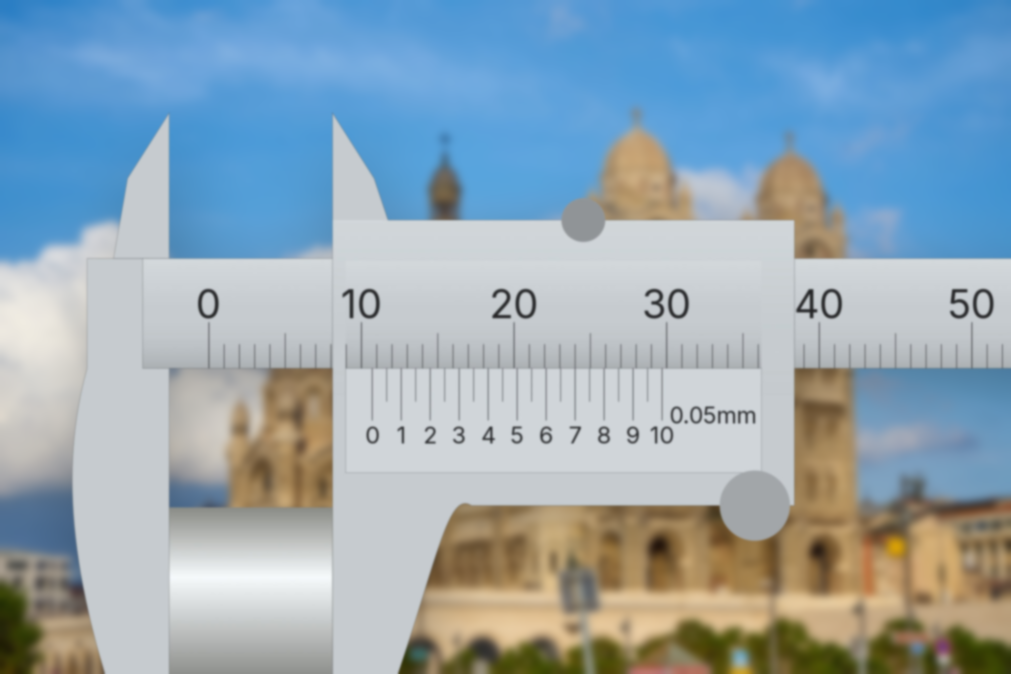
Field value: 10.7 mm
